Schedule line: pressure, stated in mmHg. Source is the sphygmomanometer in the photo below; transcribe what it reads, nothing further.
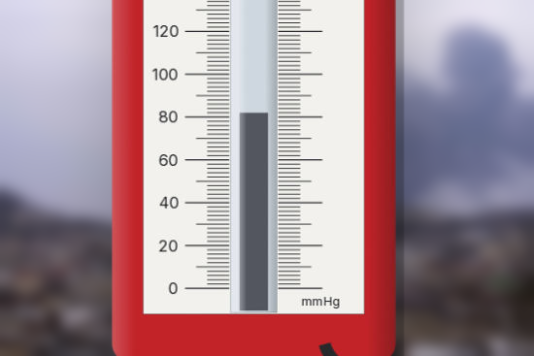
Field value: 82 mmHg
